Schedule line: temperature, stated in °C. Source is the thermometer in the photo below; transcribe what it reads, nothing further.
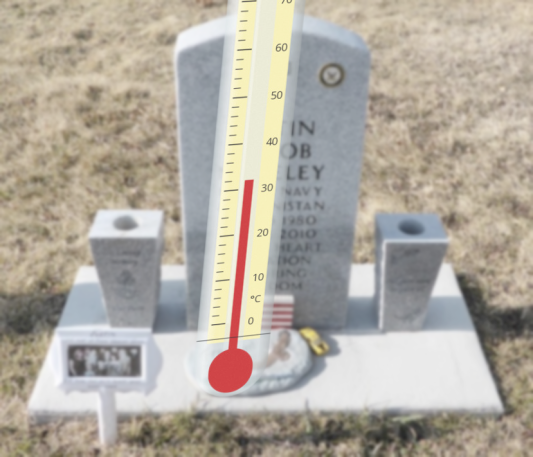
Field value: 32 °C
